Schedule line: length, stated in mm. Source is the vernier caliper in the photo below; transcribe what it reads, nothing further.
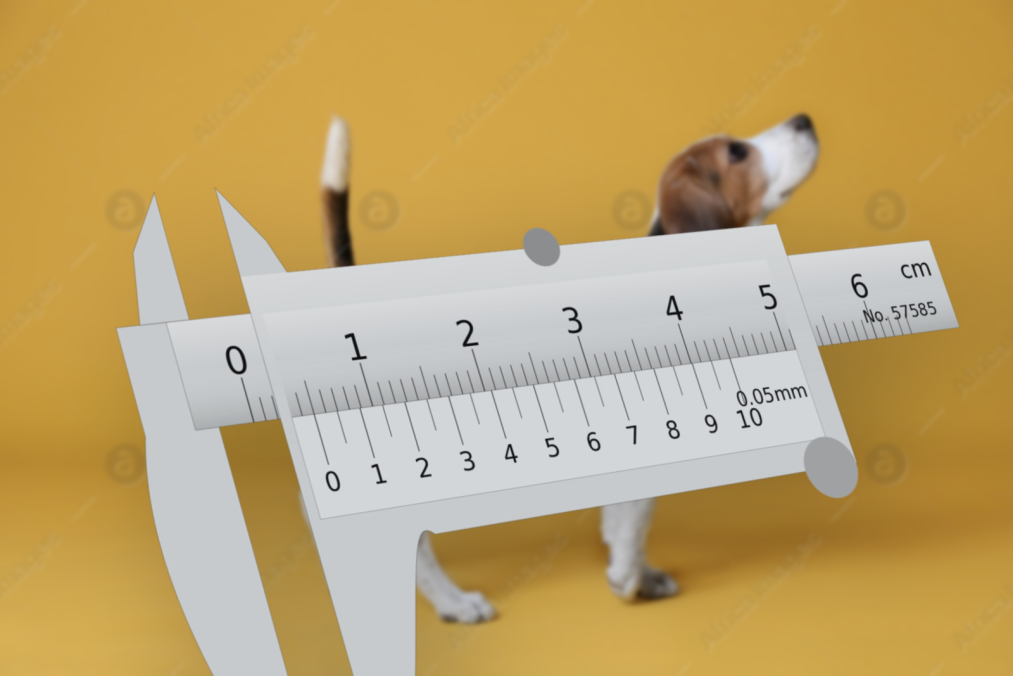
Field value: 5.0 mm
